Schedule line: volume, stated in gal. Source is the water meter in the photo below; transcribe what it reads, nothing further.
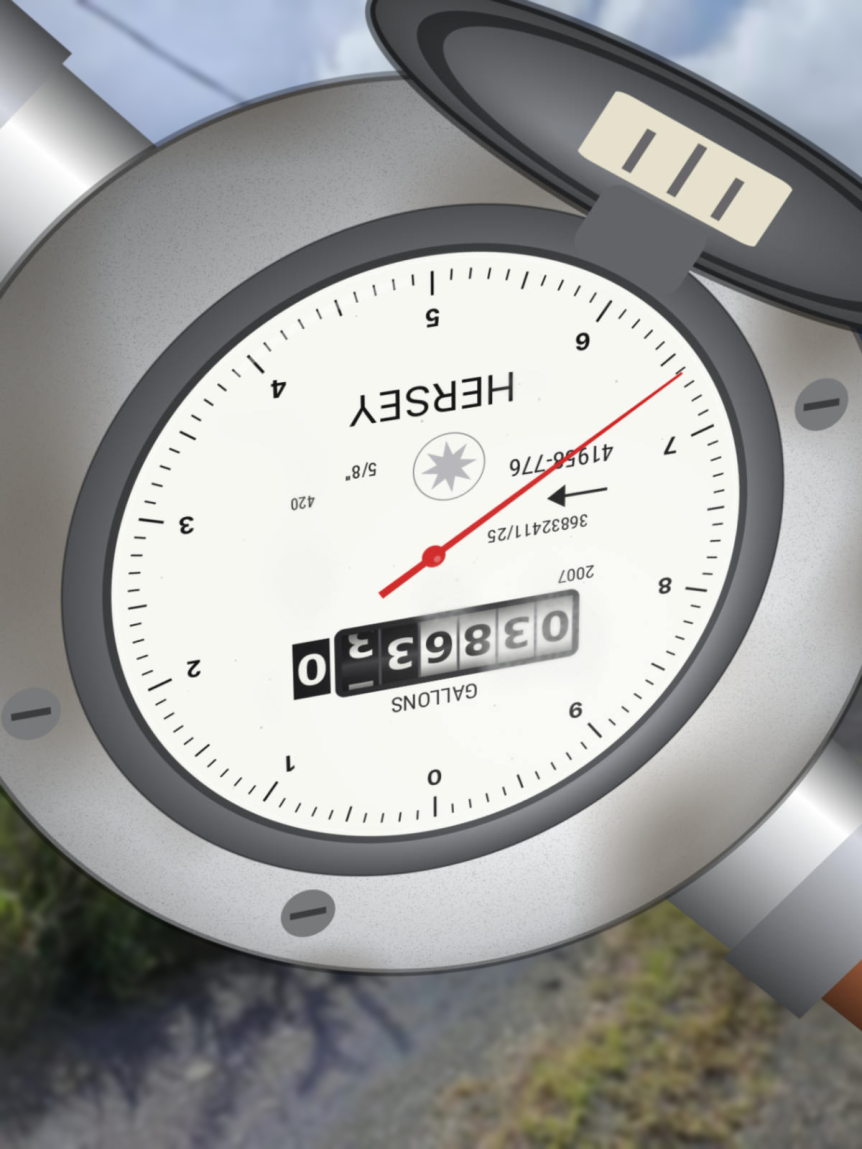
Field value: 386326.6 gal
